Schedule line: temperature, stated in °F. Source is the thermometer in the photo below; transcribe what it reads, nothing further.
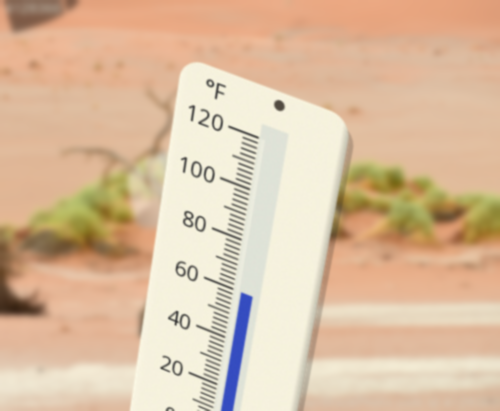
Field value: 60 °F
